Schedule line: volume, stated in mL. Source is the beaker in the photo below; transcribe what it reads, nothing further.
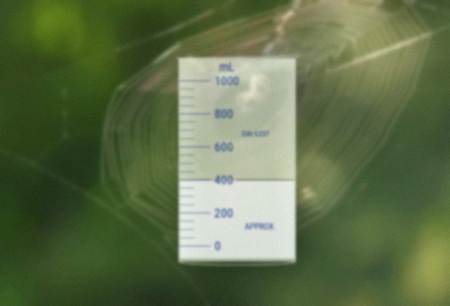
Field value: 400 mL
